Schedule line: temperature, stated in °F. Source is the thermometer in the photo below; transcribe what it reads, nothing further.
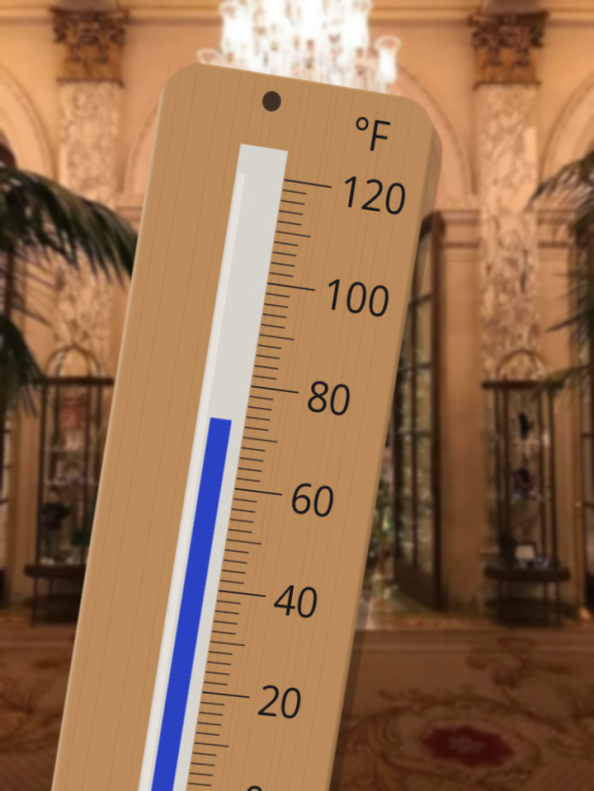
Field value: 73 °F
